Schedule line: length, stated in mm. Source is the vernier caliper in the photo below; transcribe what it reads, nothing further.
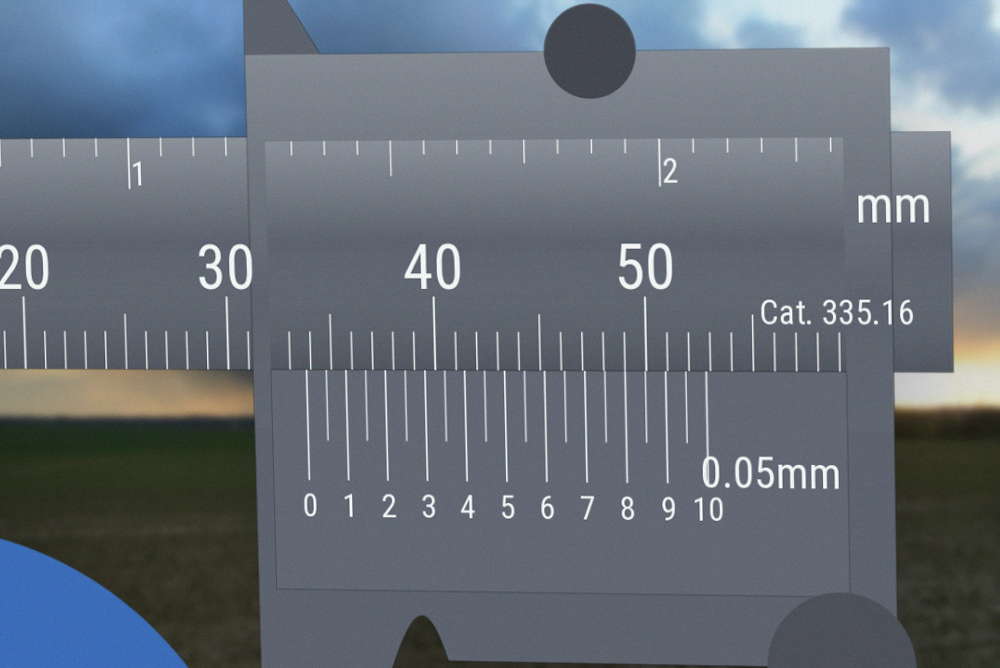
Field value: 33.8 mm
